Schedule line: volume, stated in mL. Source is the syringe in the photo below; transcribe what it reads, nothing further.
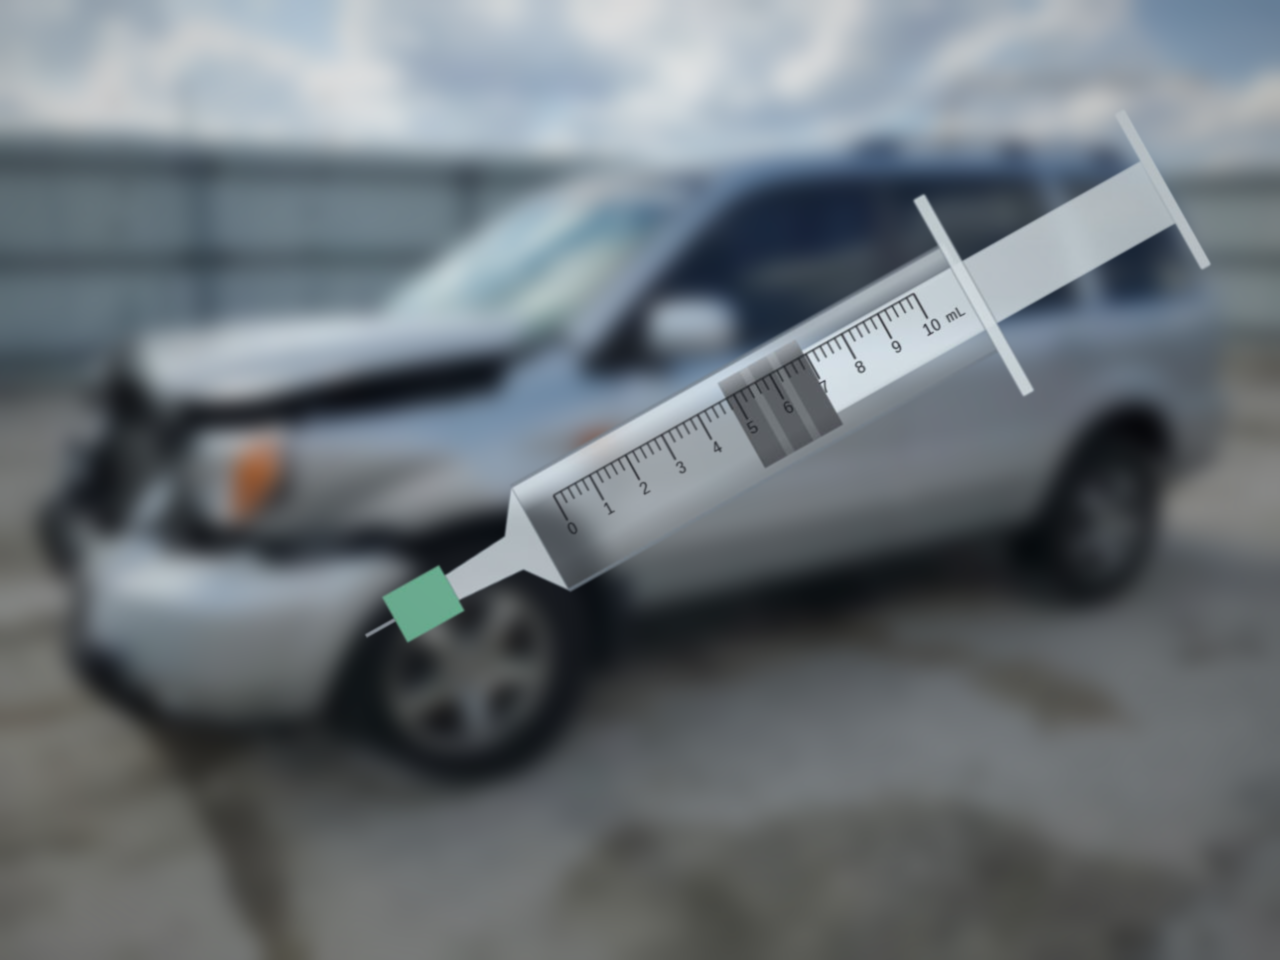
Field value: 4.8 mL
